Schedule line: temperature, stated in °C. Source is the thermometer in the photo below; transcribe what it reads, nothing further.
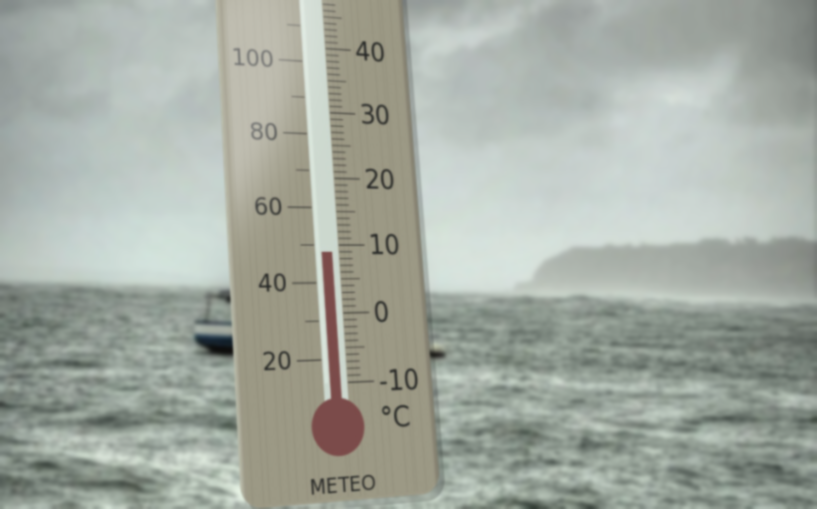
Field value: 9 °C
